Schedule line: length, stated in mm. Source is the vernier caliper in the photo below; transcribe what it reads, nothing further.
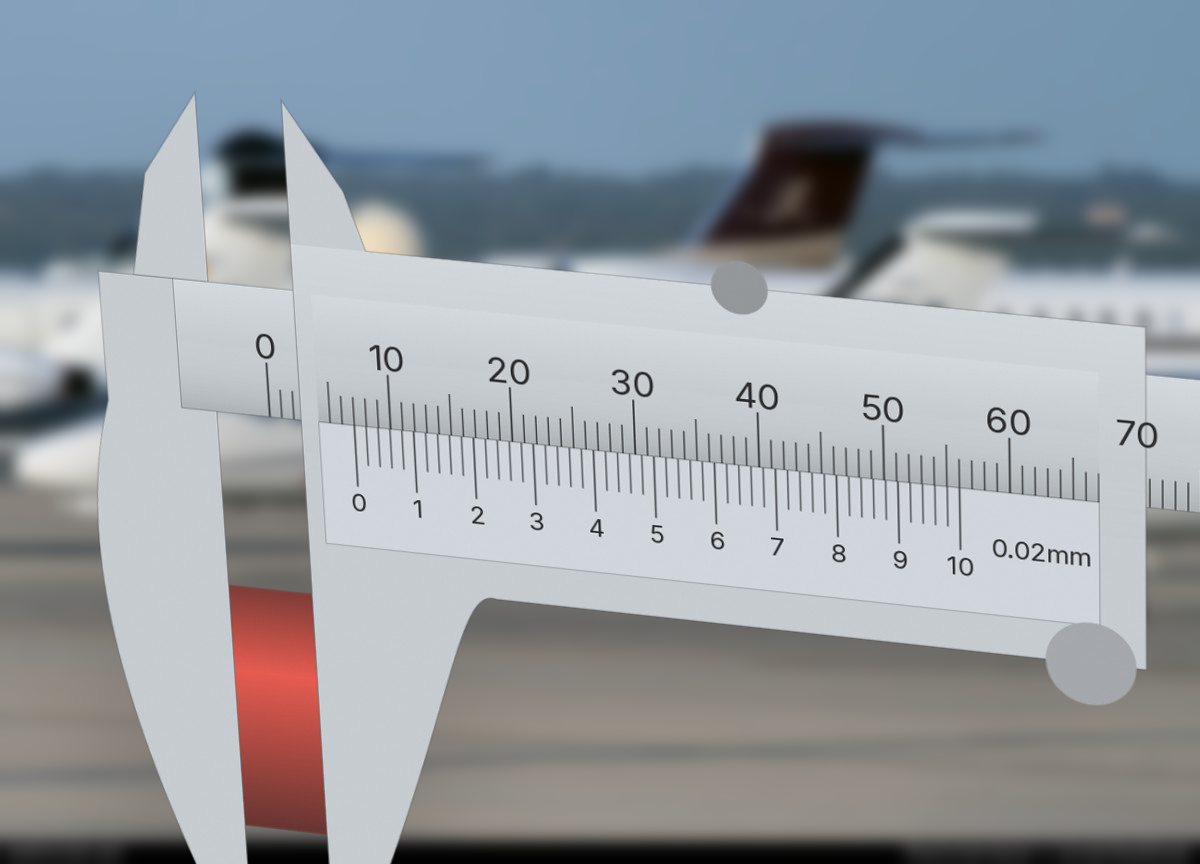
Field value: 7.0 mm
